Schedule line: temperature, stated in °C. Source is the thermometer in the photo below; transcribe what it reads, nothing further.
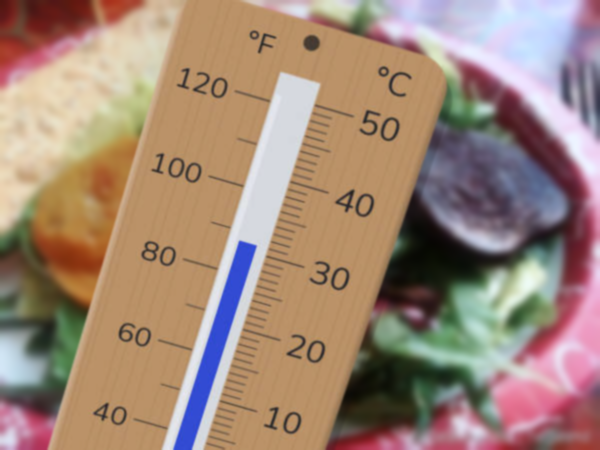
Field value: 31 °C
